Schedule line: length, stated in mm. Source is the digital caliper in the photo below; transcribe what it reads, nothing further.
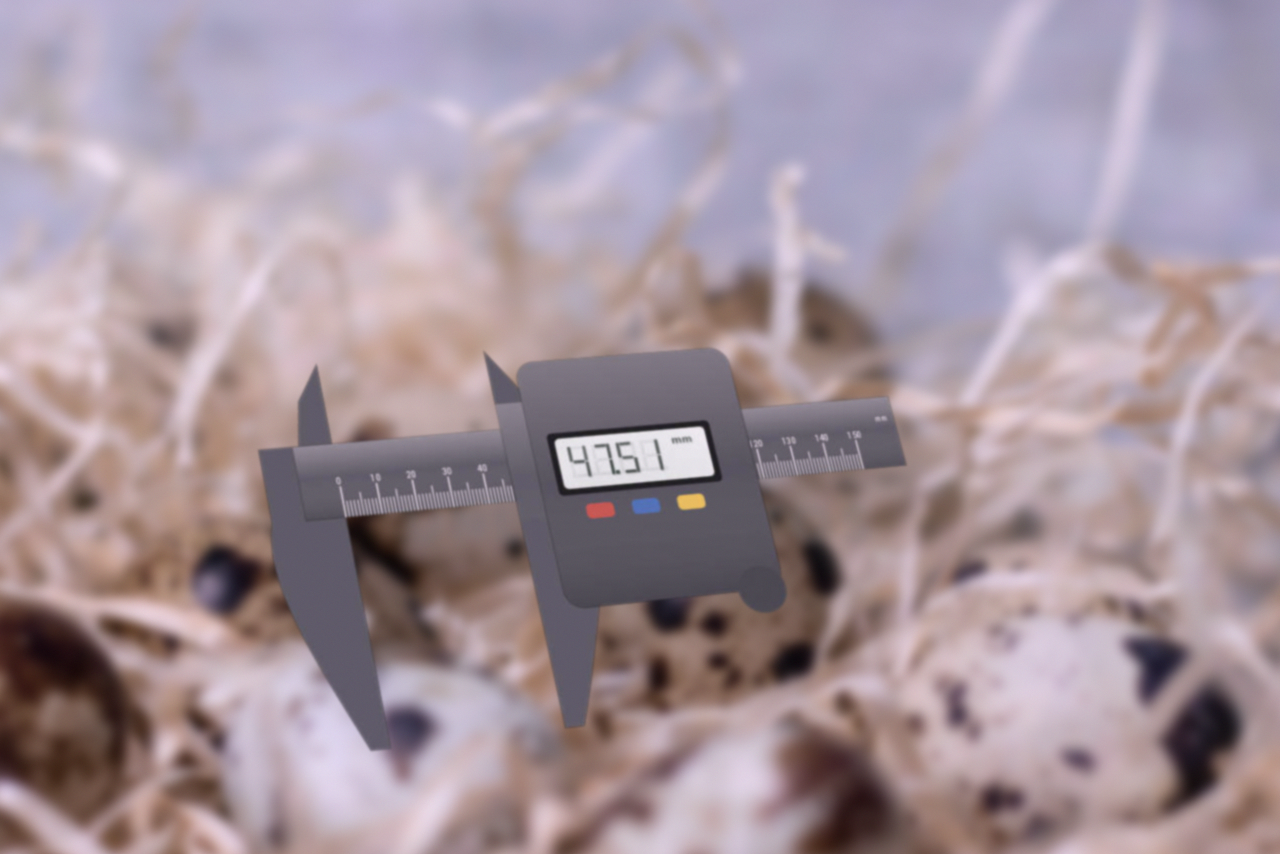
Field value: 47.51 mm
